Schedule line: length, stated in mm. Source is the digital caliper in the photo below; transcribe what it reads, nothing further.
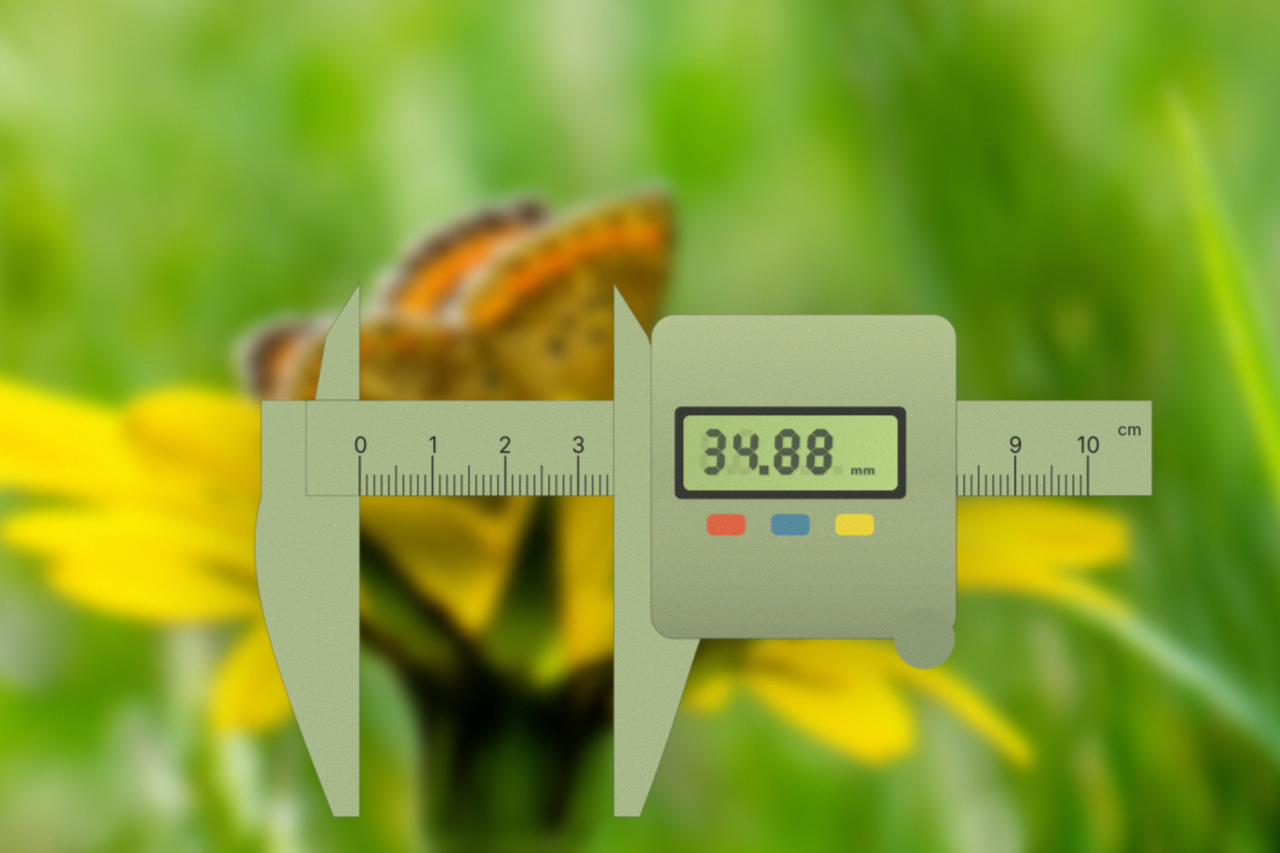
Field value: 34.88 mm
